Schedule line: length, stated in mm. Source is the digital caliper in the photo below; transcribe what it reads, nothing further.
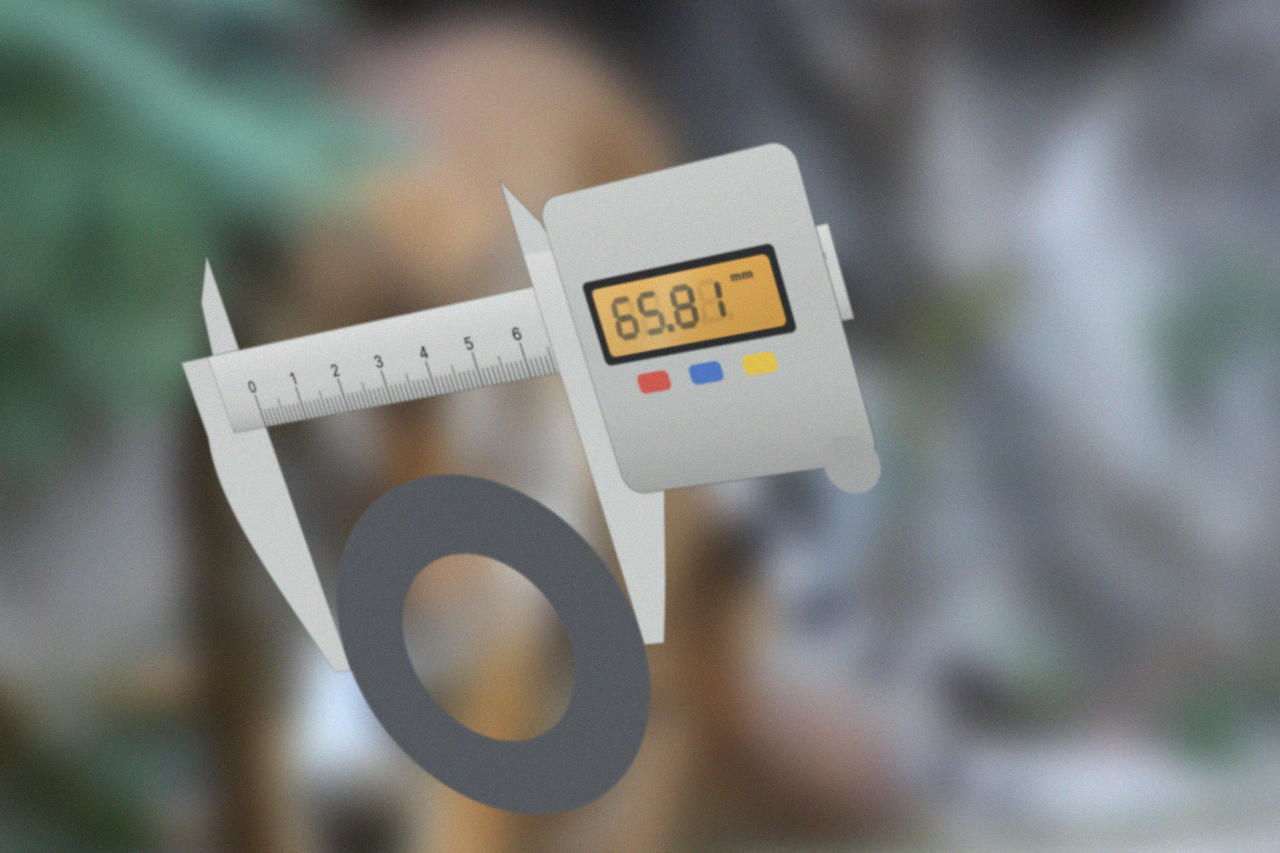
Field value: 65.81 mm
